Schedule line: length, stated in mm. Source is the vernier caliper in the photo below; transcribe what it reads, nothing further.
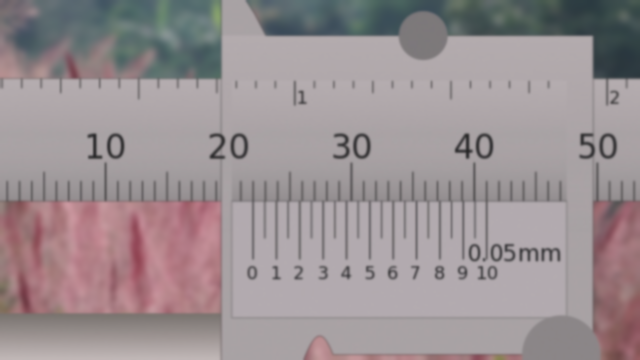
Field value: 22.0 mm
